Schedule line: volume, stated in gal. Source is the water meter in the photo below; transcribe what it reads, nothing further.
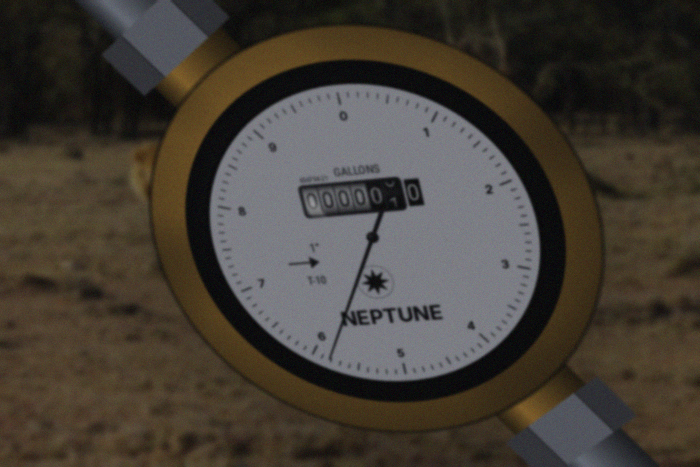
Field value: 5.8 gal
